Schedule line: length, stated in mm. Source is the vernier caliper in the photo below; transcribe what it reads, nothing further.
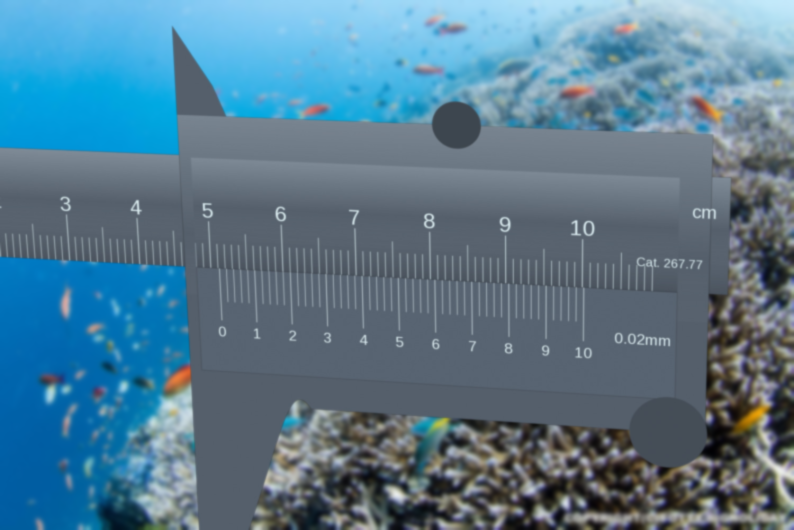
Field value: 51.2 mm
